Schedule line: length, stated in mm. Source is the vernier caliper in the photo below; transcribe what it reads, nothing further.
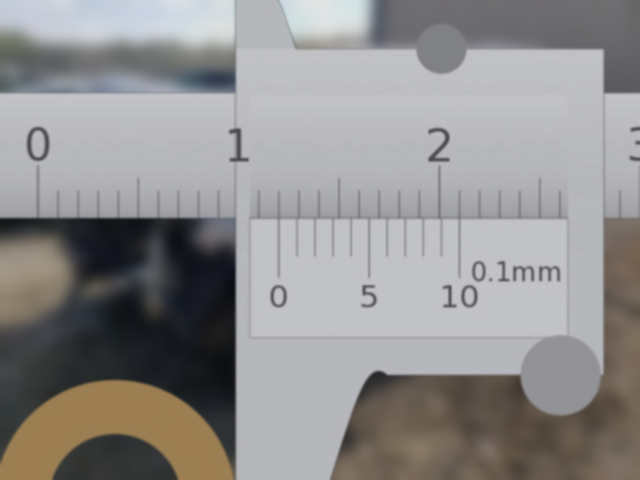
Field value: 12.0 mm
